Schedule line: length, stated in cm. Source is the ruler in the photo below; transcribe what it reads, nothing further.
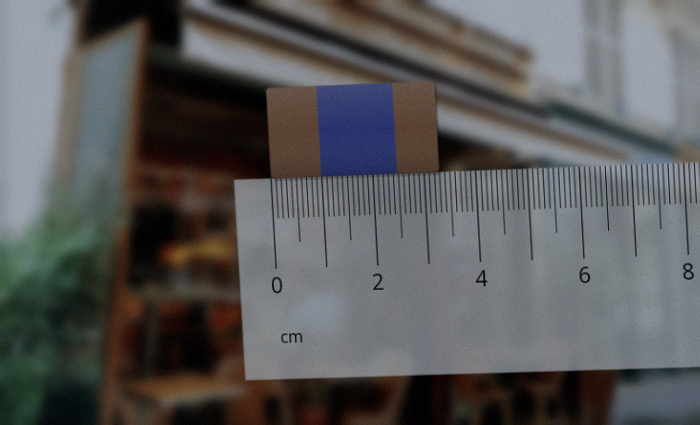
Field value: 3.3 cm
